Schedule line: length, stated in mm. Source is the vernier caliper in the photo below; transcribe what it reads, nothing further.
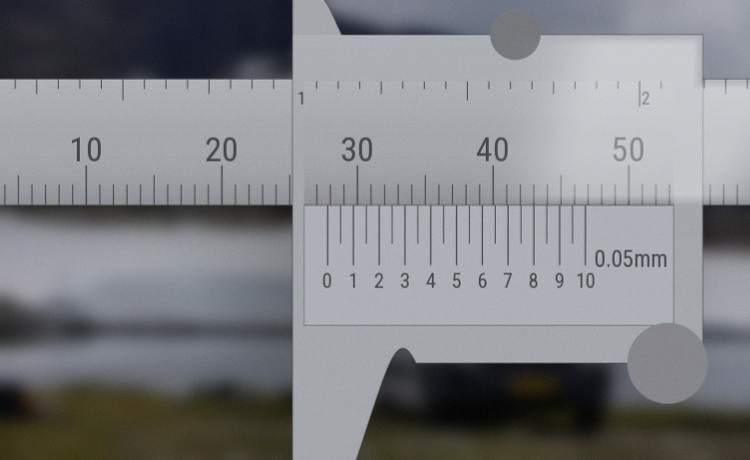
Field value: 27.8 mm
